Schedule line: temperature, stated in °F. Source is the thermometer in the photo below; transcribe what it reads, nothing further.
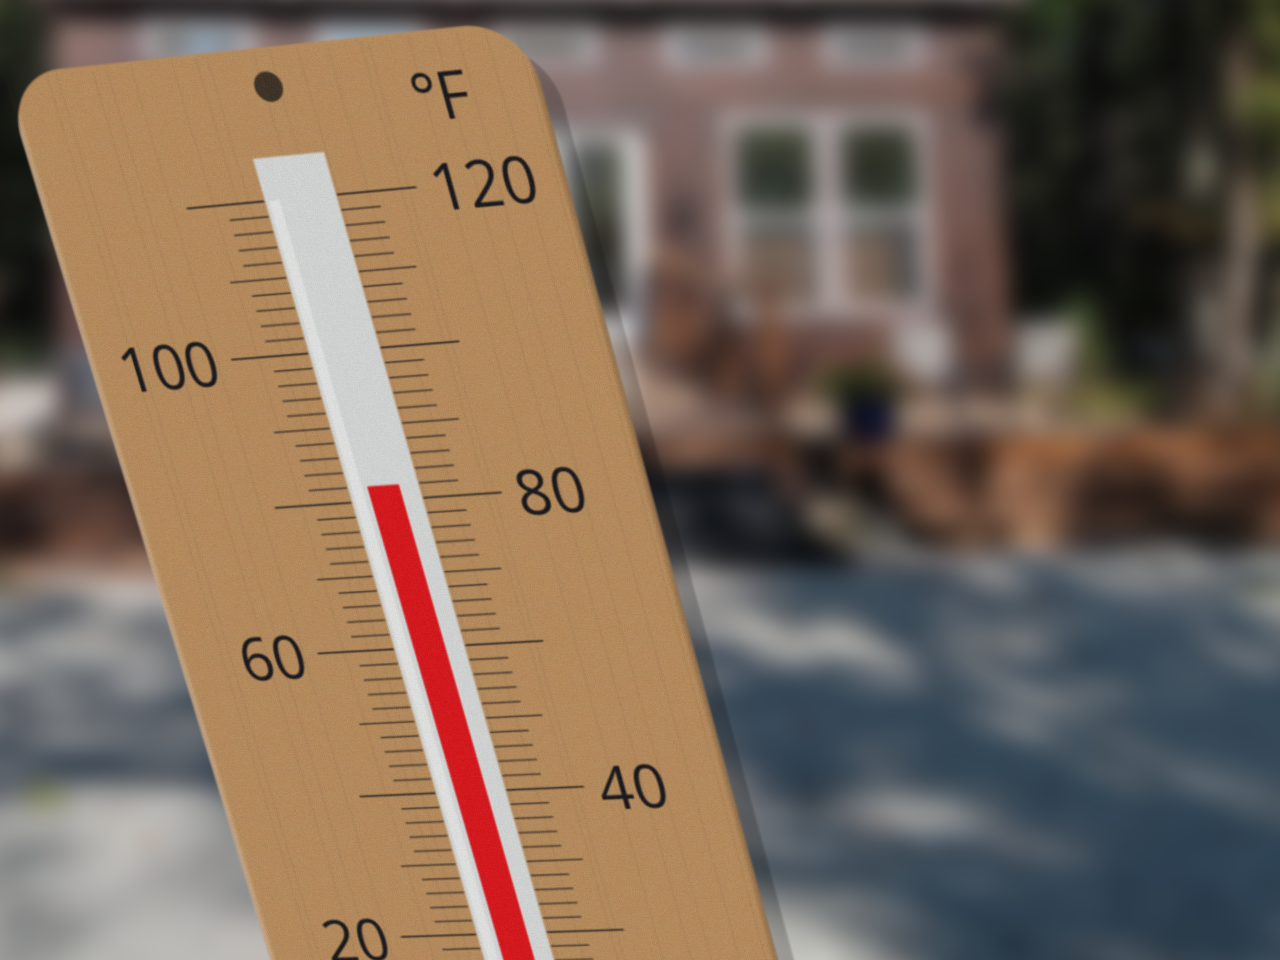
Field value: 82 °F
